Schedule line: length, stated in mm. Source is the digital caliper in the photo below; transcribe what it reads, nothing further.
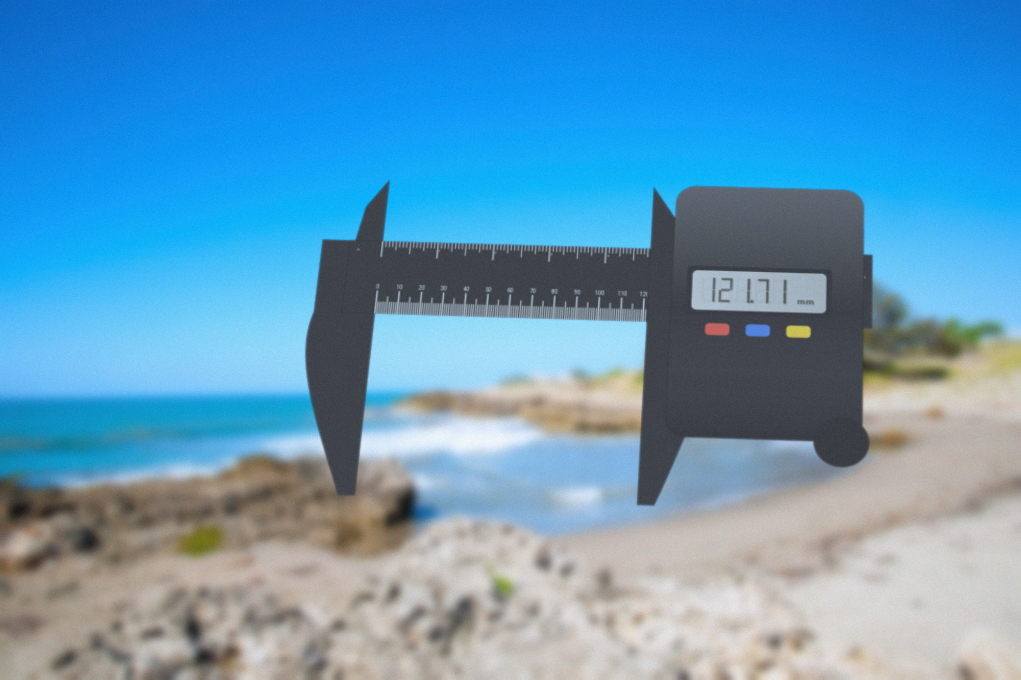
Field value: 121.71 mm
